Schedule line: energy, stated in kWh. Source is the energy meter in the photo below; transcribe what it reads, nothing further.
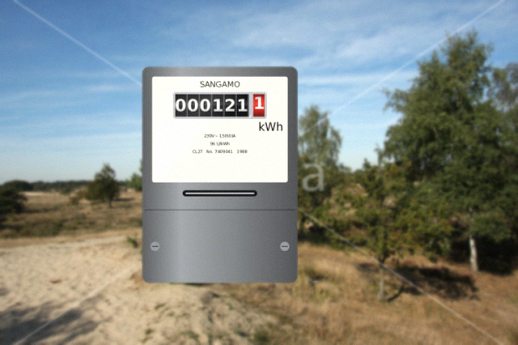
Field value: 121.1 kWh
